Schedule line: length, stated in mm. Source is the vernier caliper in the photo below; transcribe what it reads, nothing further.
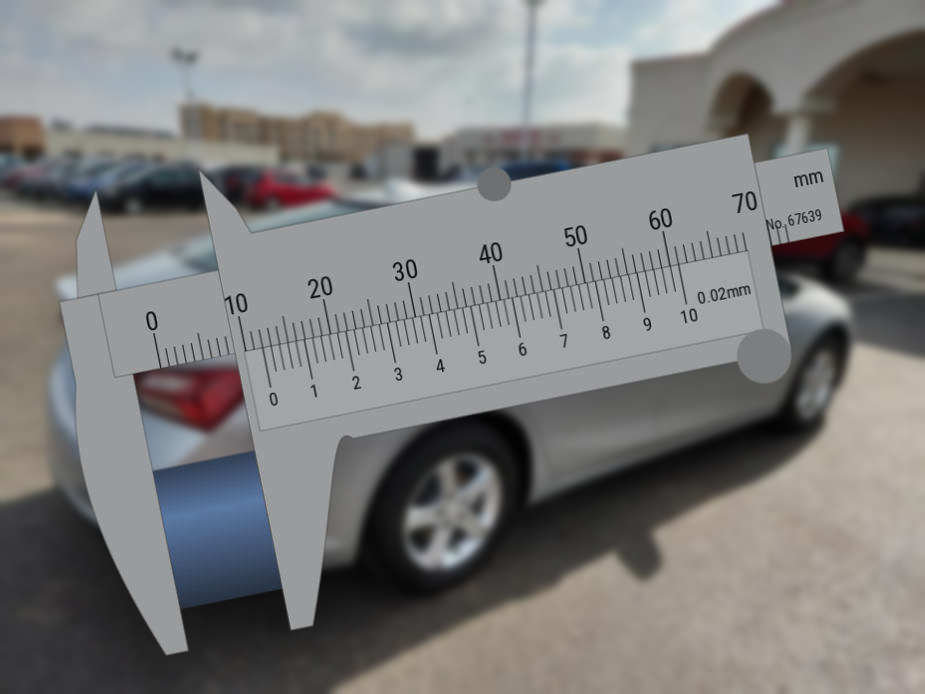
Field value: 12.0 mm
